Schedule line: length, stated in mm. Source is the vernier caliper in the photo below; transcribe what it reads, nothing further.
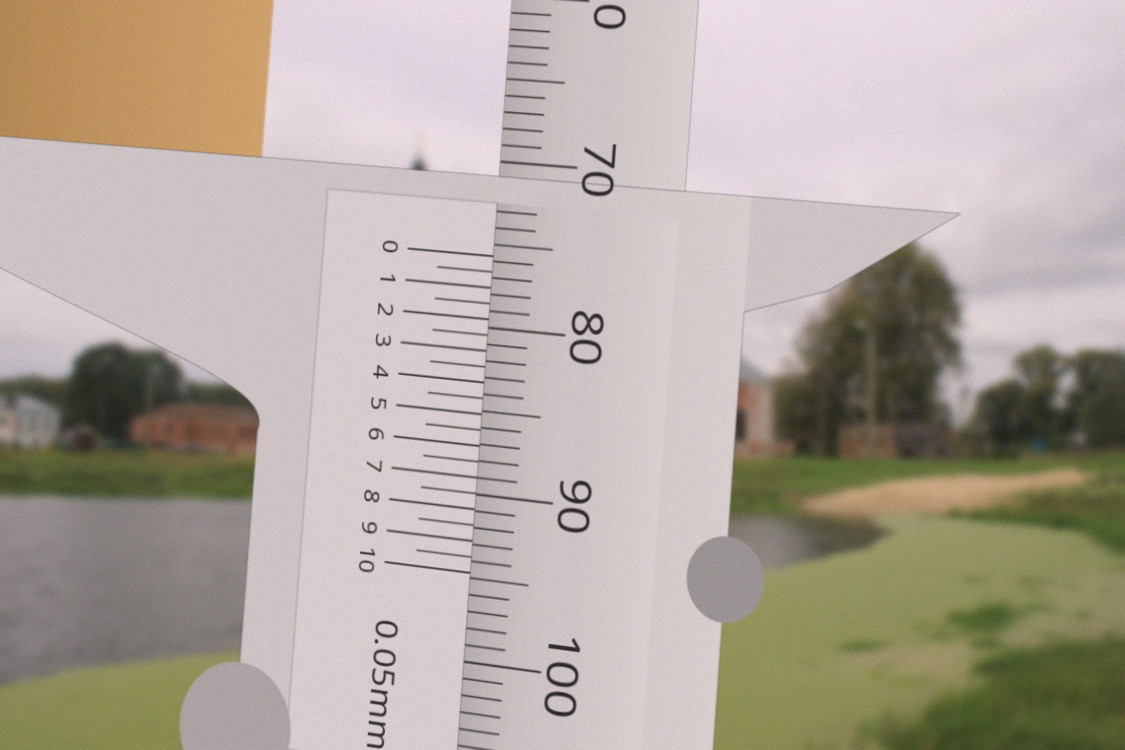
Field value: 75.7 mm
